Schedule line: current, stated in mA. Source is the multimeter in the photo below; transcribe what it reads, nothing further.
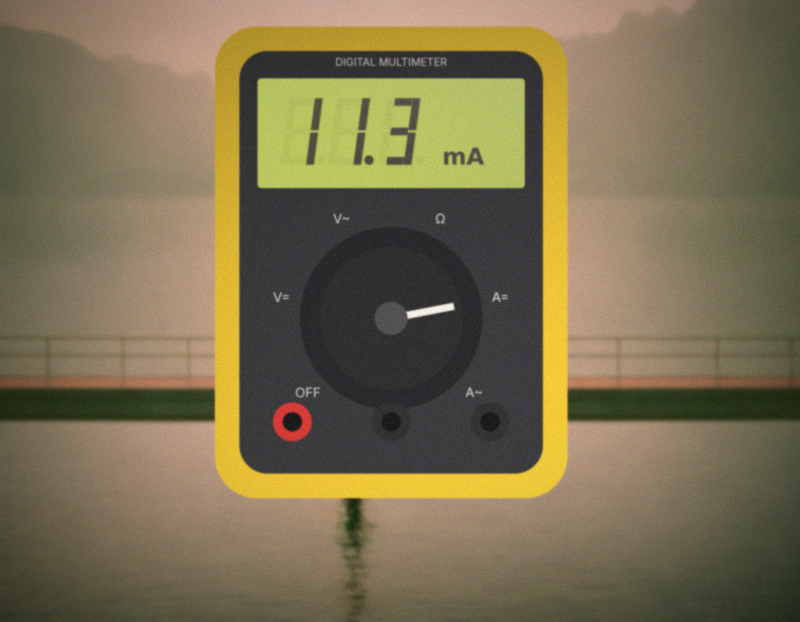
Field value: 11.3 mA
